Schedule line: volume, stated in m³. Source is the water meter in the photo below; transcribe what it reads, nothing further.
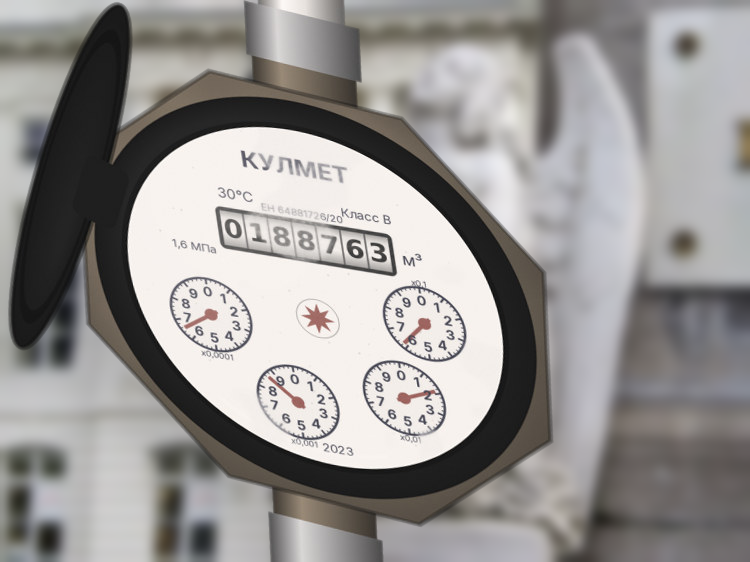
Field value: 188763.6186 m³
